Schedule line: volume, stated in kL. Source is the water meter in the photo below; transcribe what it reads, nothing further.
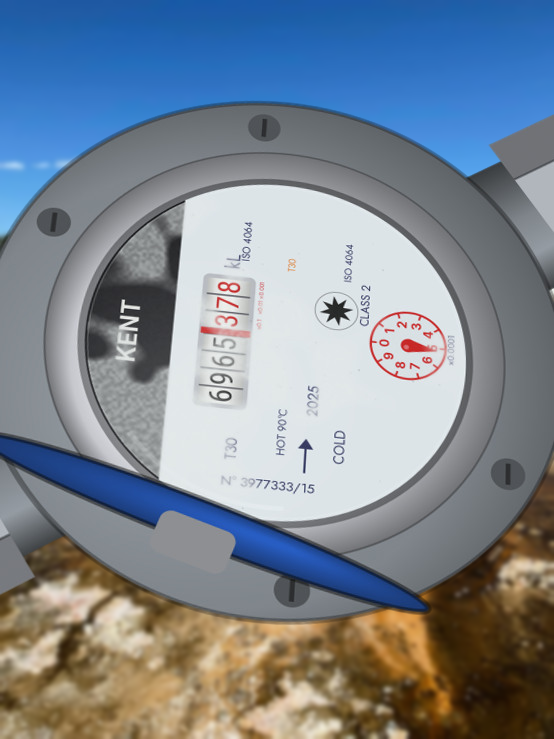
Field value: 6965.3785 kL
